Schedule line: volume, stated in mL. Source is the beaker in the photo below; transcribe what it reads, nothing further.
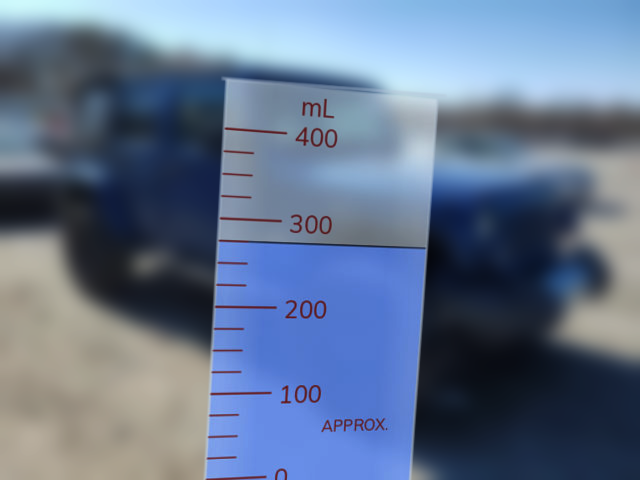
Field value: 275 mL
